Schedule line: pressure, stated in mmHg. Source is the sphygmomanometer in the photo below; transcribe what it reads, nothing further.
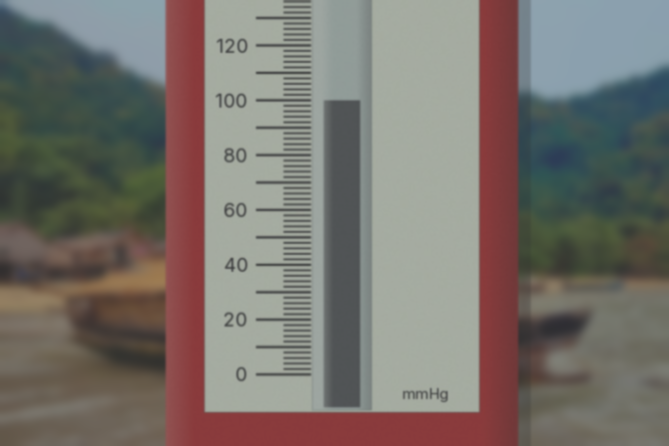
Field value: 100 mmHg
